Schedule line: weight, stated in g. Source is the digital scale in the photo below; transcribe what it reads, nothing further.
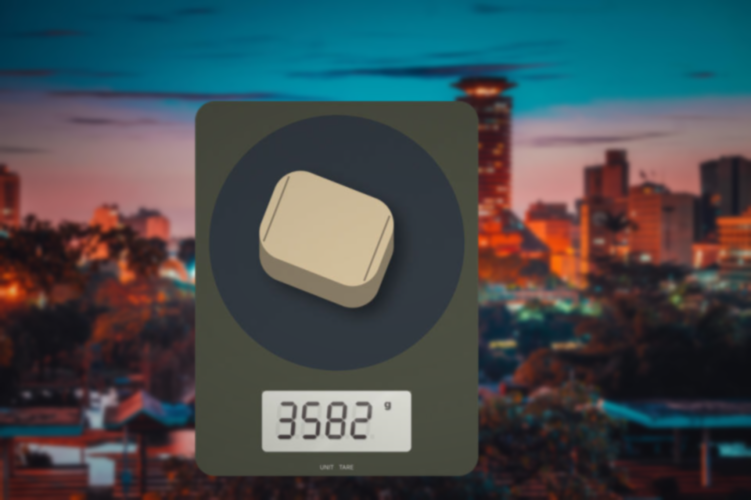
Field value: 3582 g
